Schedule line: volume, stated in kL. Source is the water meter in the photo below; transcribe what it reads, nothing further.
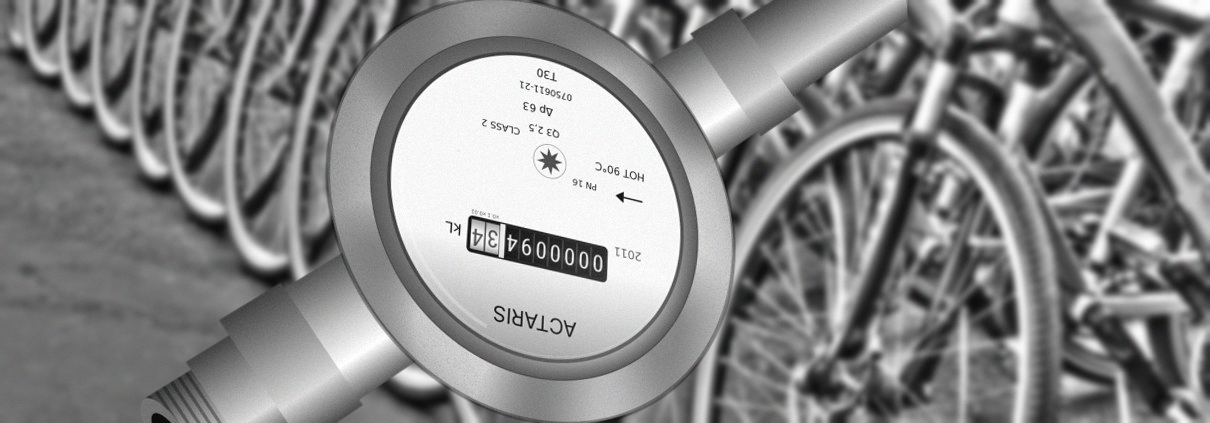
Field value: 94.34 kL
